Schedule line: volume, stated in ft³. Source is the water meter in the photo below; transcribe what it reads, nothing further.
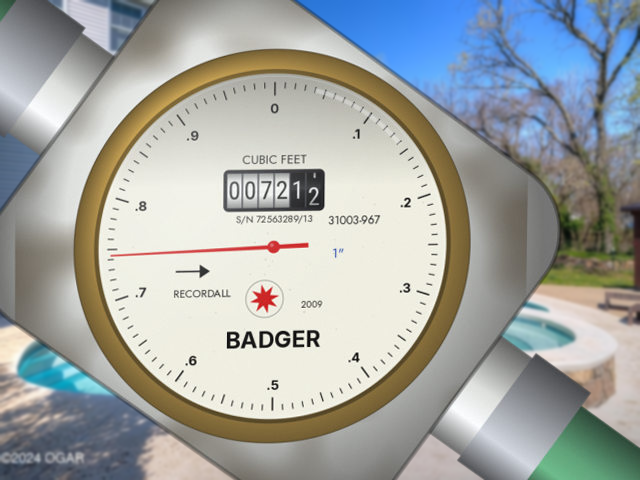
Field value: 7211.74 ft³
